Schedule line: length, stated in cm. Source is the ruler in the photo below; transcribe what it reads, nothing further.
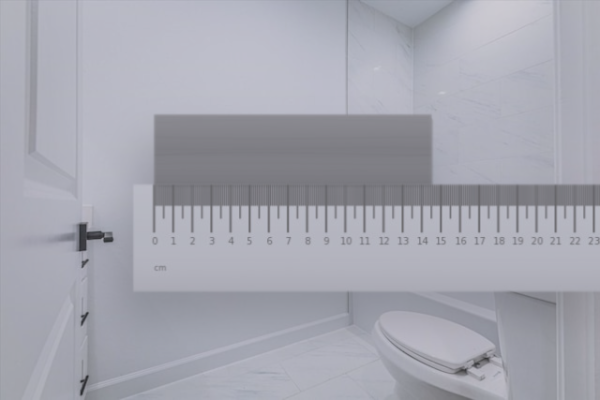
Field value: 14.5 cm
